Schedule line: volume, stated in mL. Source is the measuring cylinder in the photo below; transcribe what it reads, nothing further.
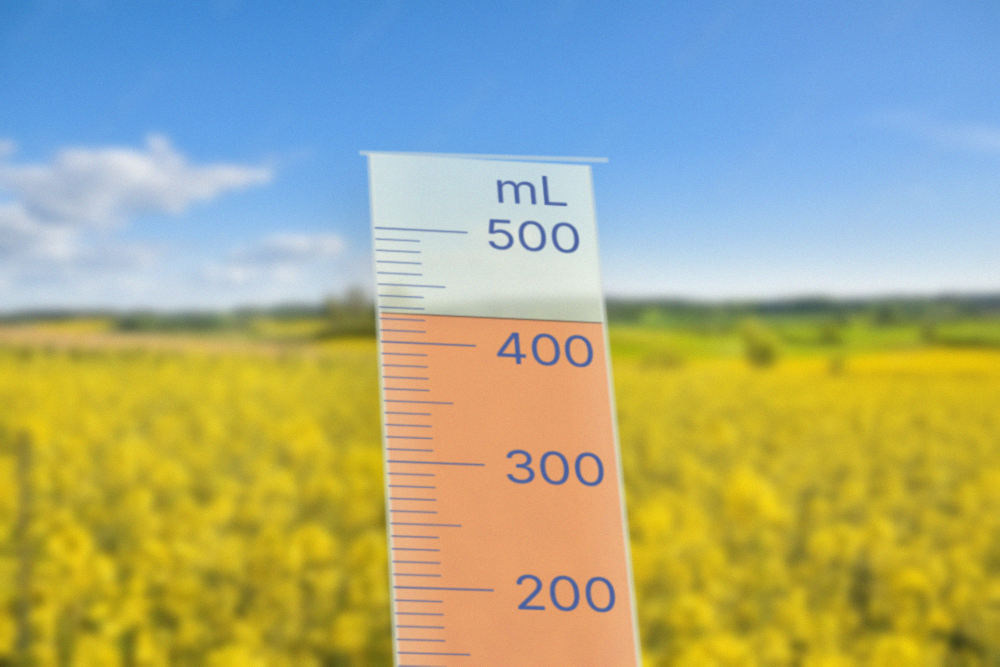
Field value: 425 mL
